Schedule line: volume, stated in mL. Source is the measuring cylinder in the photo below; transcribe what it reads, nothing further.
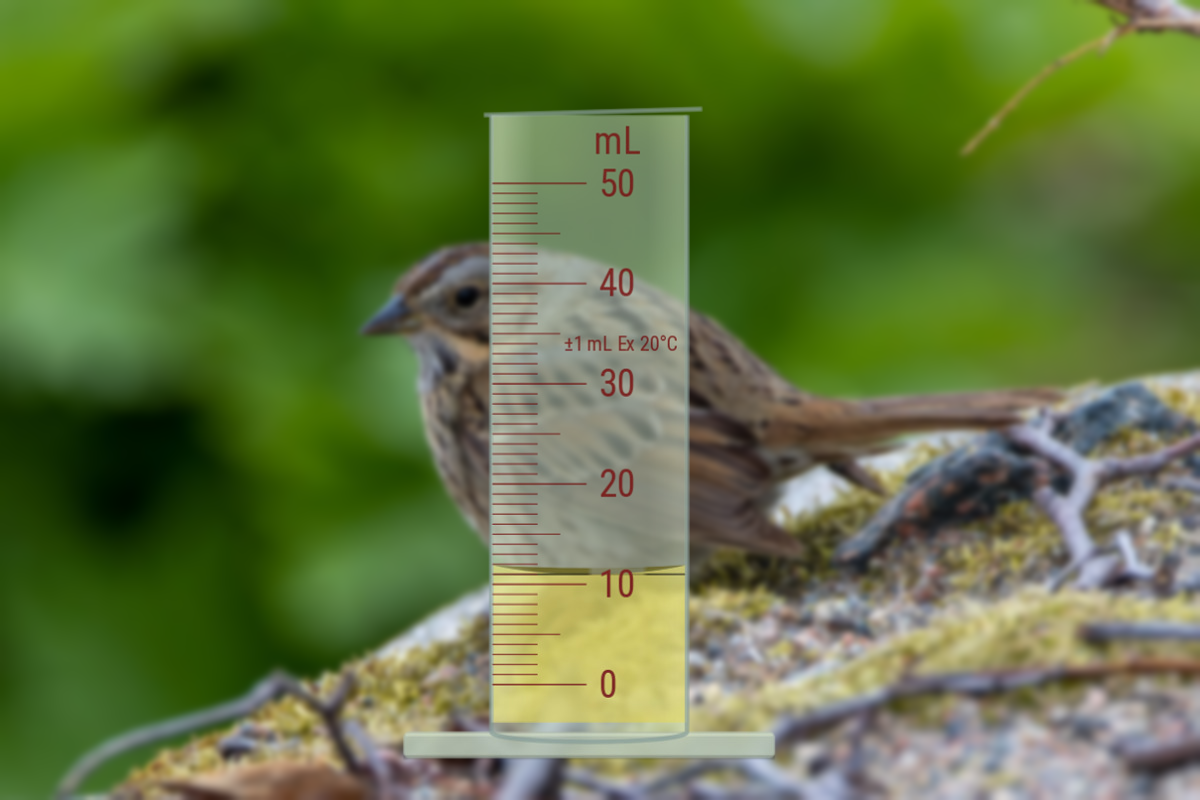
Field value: 11 mL
